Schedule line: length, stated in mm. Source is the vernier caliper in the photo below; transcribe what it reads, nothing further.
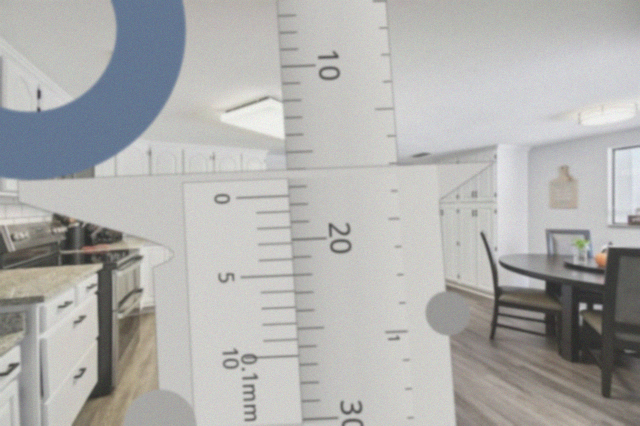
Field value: 17.5 mm
